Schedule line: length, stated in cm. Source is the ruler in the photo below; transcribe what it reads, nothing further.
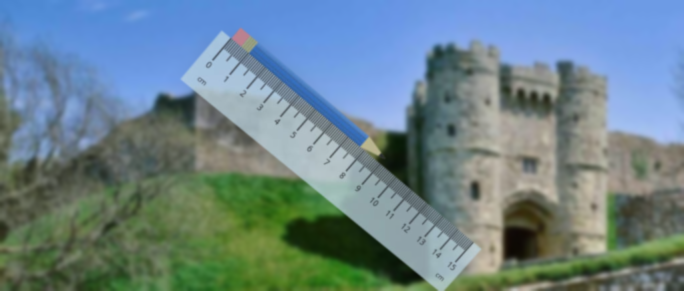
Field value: 9 cm
